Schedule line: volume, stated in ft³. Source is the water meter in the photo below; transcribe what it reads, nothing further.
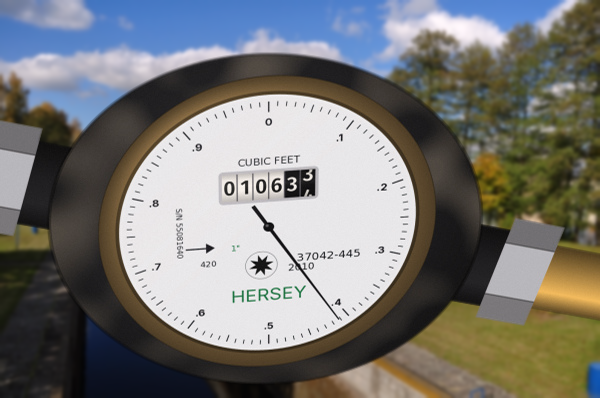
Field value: 10633.41 ft³
